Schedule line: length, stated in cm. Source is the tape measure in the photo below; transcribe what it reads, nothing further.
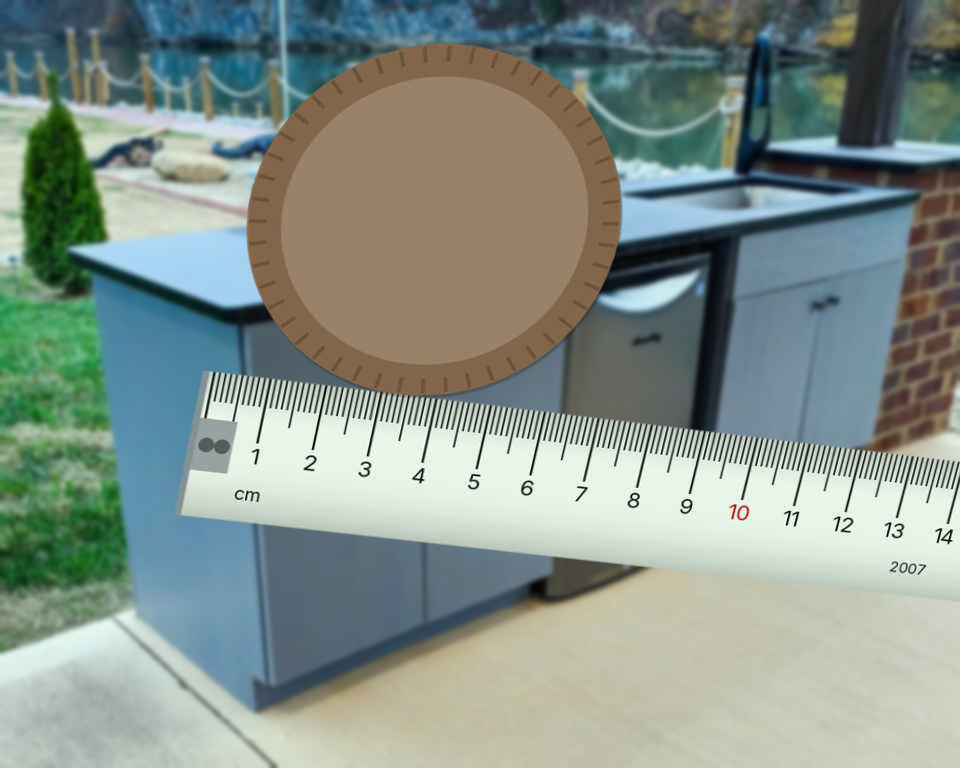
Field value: 6.6 cm
